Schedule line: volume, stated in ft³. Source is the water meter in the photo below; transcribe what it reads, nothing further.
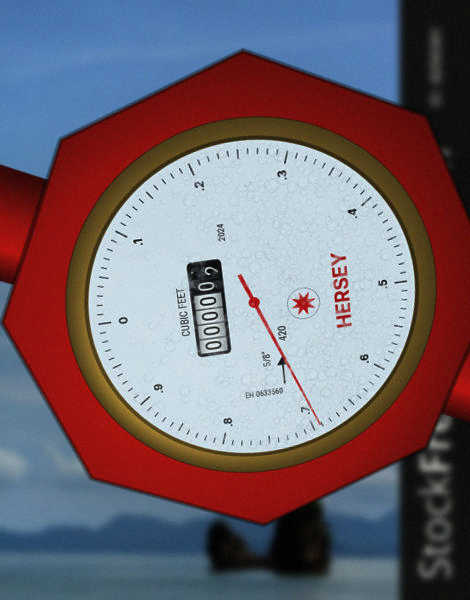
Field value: 1.69 ft³
